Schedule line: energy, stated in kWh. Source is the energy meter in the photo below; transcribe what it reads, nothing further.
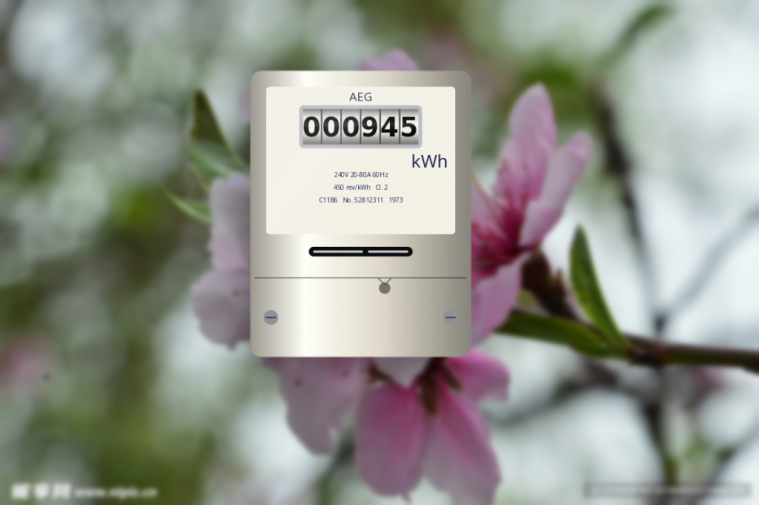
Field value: 945 kWh
